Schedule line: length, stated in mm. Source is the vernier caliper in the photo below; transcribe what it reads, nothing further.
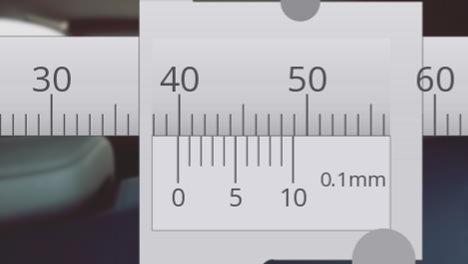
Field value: 39.9 mm
